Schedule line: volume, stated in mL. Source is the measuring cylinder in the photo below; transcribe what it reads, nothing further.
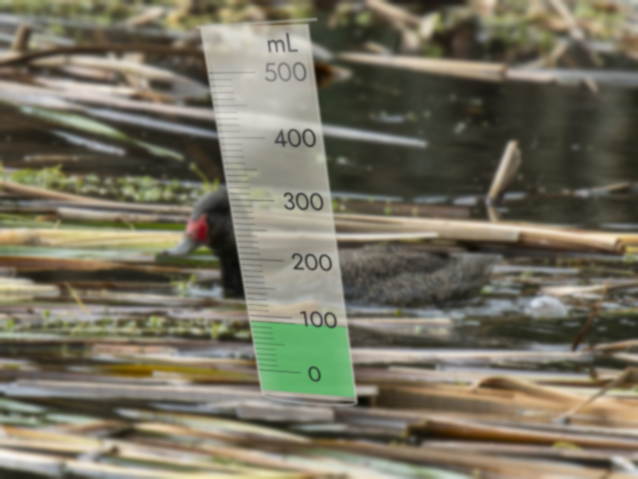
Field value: 90 mL
